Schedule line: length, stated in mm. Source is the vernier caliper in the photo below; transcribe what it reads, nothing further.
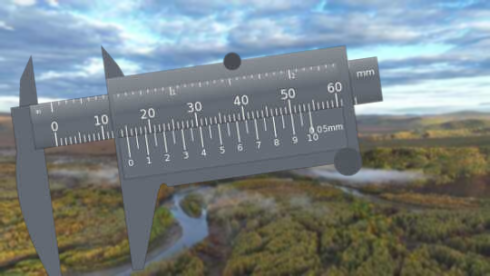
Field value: 15.0 mm
